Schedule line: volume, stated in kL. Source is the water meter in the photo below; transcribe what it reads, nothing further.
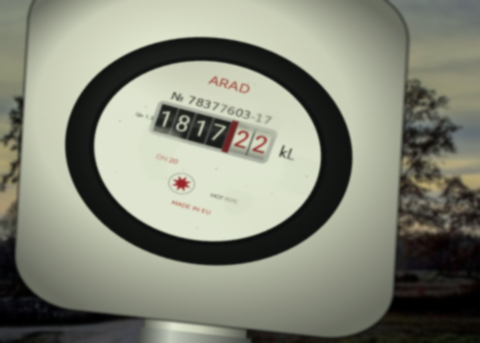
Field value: 1817.22 kL
